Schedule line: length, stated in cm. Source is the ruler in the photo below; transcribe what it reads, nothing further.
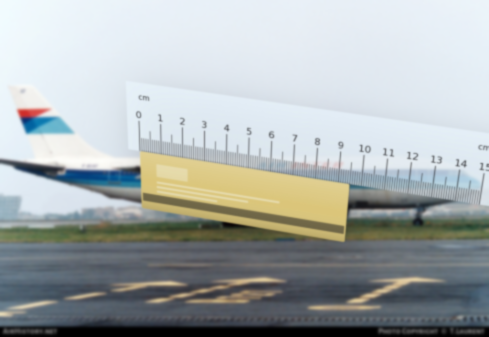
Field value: 9.5 cm
